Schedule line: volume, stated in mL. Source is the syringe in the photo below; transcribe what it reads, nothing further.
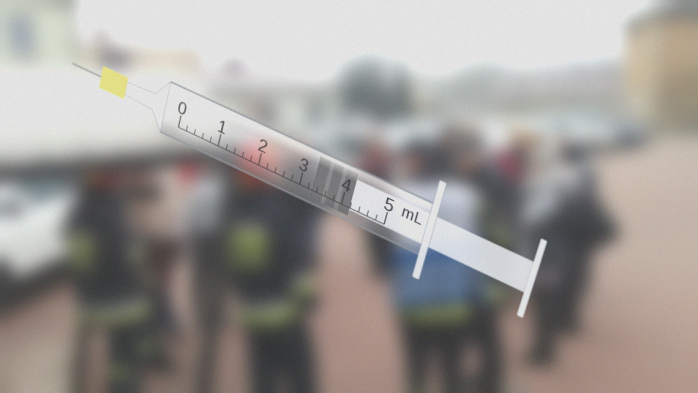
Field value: 3.3 mL
